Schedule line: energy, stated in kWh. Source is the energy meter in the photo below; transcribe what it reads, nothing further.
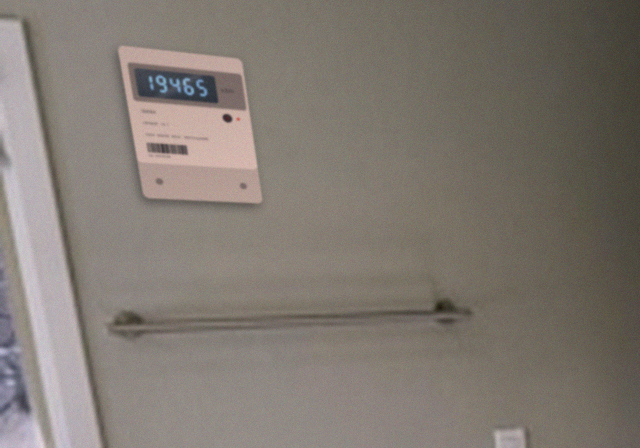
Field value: 19465 kWh
